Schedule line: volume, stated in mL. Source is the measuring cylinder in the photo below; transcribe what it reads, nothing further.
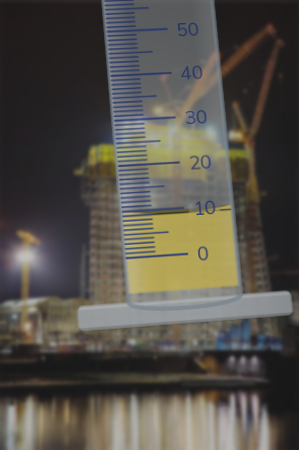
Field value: 9 mL
